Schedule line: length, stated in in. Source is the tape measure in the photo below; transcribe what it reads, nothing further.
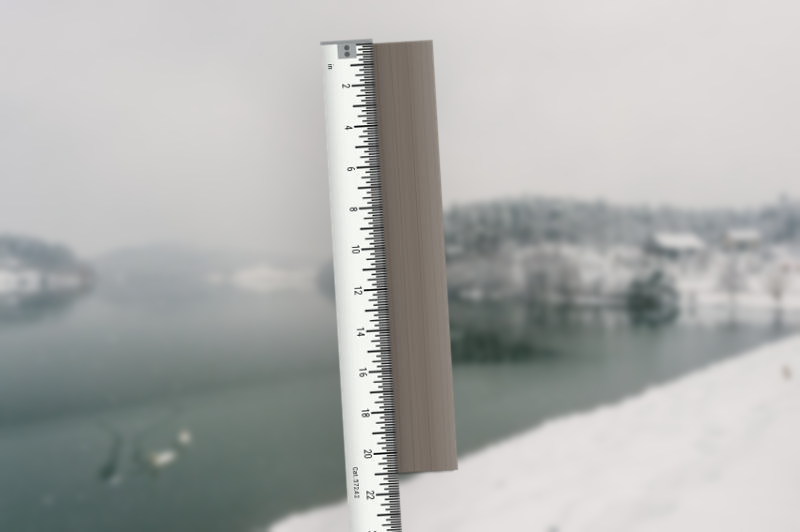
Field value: 21 in
